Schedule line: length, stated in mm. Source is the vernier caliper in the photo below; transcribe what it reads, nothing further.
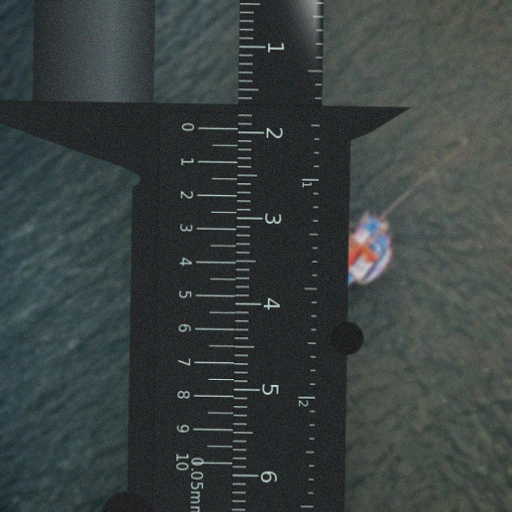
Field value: 19.6 mm
